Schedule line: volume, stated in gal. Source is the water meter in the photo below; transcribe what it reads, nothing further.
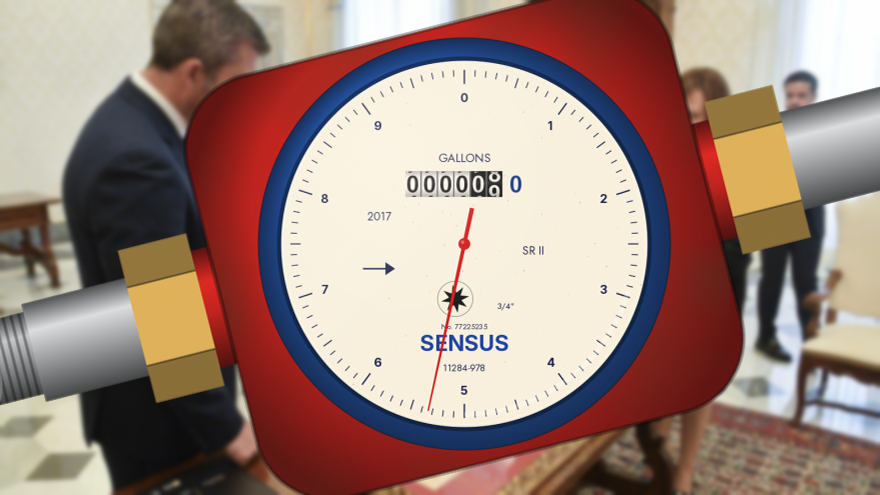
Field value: 85.3 gal
